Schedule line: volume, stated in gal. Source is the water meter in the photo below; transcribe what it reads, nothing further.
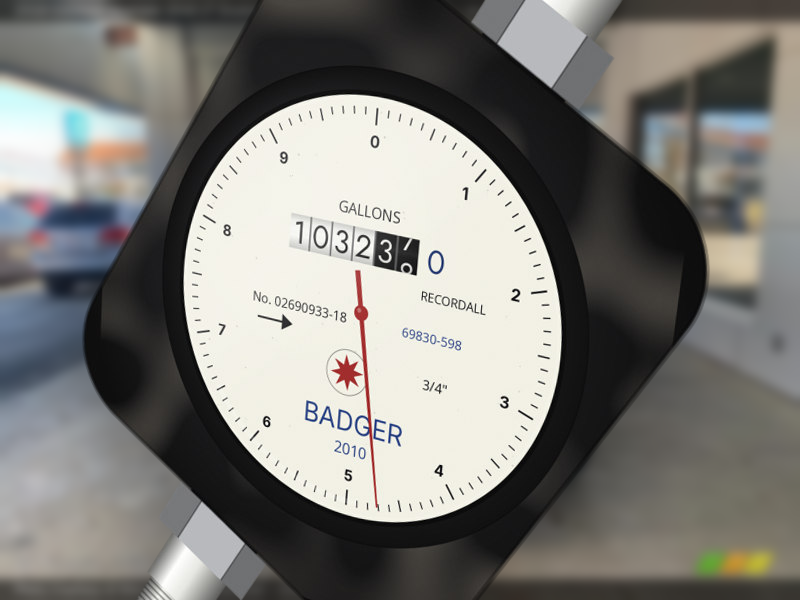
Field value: 1032374.7 gal
